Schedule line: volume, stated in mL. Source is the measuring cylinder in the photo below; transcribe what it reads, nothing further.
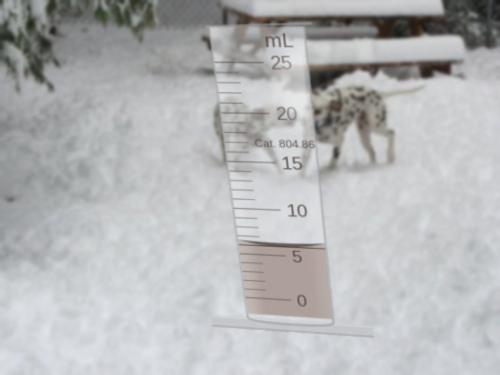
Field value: 6 mL
